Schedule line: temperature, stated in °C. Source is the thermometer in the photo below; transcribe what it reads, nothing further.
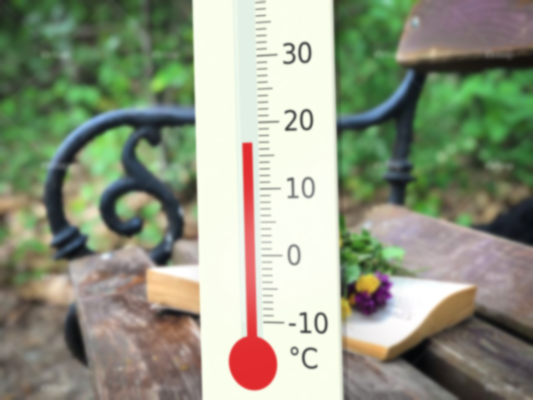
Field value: 17 °C
